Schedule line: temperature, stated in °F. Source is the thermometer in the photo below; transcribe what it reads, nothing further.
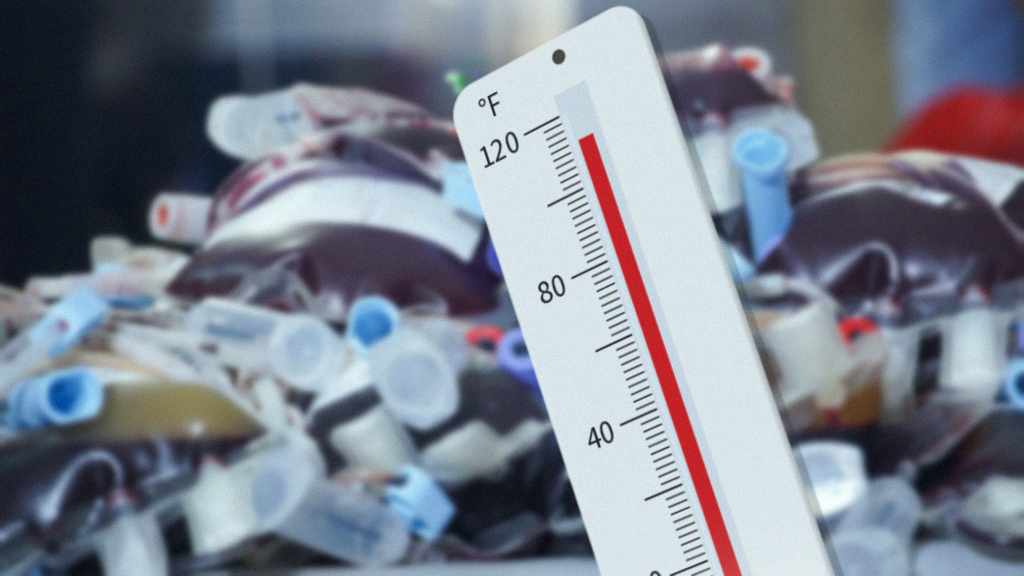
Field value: 112 °F
